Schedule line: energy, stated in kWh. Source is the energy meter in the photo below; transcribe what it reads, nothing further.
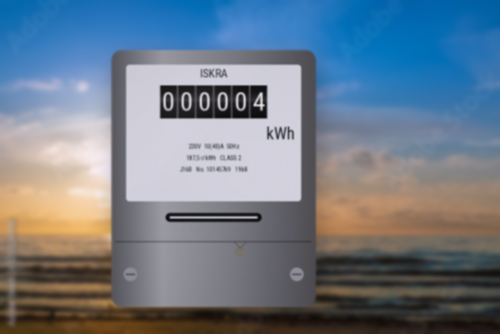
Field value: 4 kWh
